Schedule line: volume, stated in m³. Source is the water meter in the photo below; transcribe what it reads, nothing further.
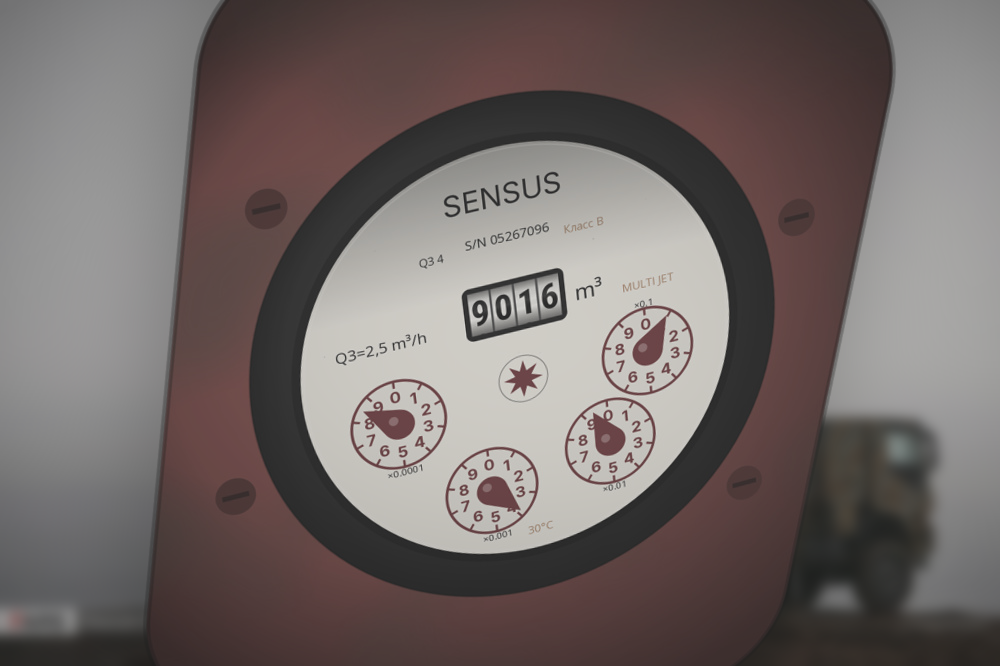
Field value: 9016.0938 m³
